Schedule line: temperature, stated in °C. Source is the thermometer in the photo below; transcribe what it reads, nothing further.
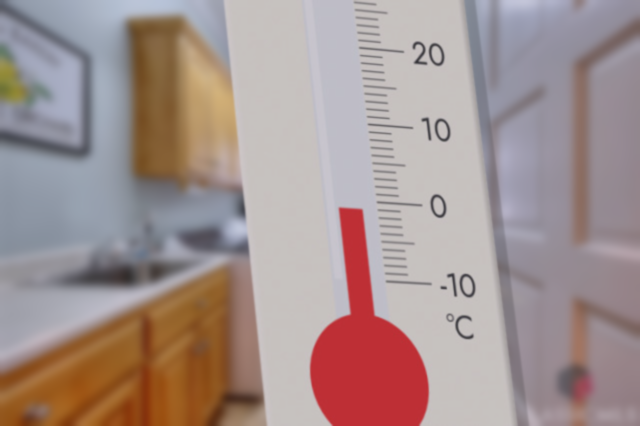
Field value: -1 °C
